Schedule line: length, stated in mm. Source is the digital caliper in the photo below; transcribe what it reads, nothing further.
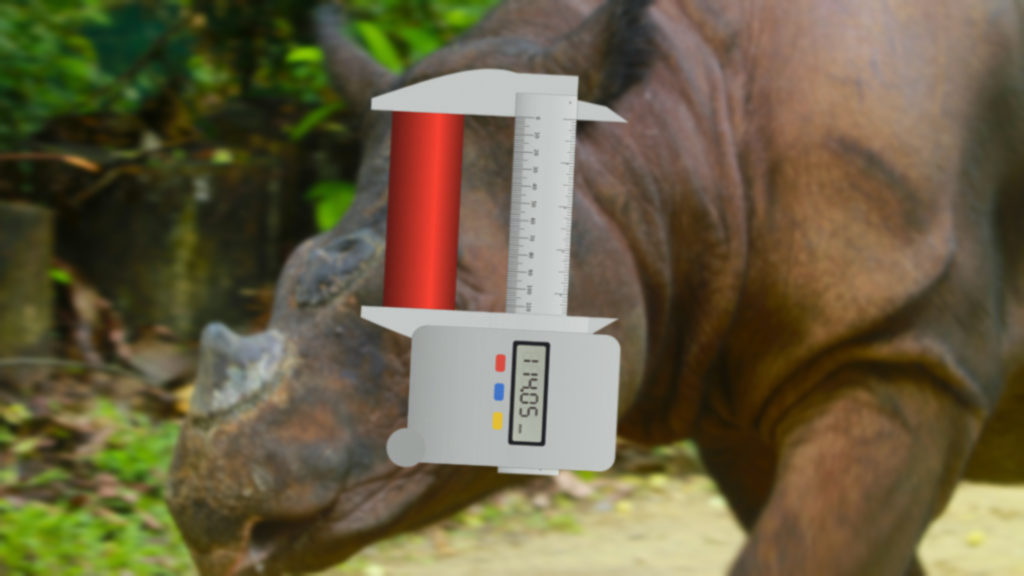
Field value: 114.05 mm
